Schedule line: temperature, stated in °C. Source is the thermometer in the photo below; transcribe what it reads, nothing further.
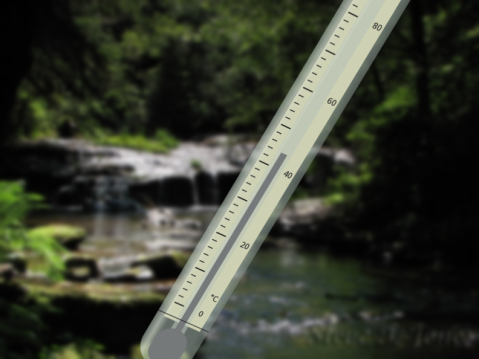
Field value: 44 °C
